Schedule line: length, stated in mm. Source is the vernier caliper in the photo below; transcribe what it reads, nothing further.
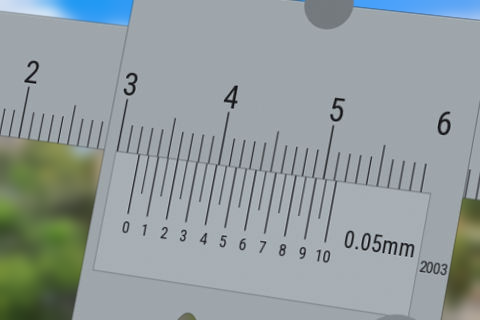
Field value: 32.2 mm
